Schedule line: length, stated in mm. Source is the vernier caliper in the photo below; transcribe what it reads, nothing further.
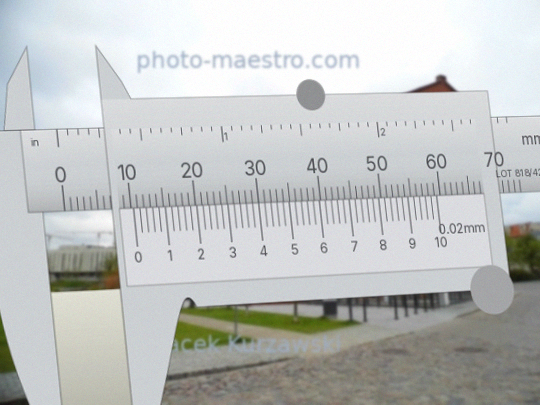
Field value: 10.4 mm
